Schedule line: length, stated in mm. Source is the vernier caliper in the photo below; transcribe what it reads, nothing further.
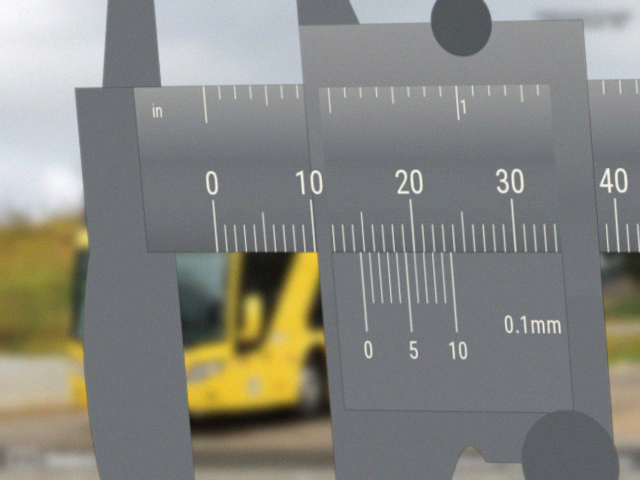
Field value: 14.6 mm
